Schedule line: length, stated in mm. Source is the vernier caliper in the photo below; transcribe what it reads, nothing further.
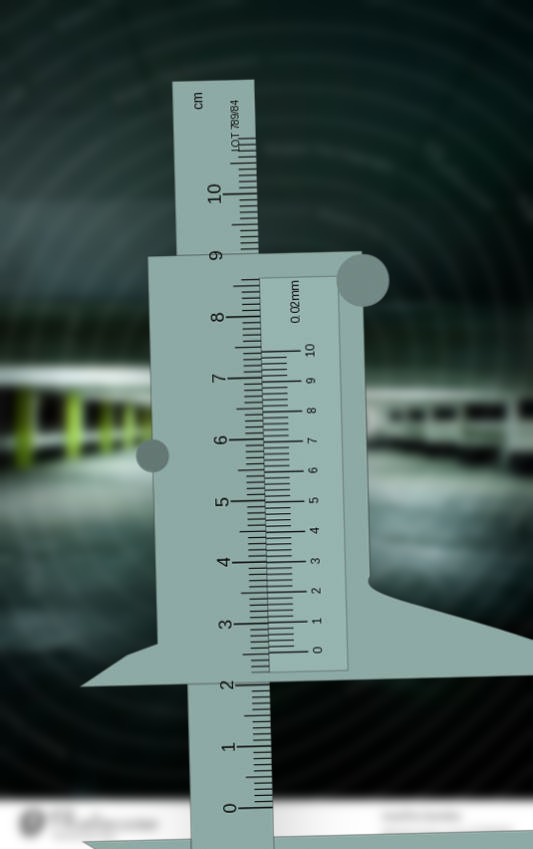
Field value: 25.2 mm
